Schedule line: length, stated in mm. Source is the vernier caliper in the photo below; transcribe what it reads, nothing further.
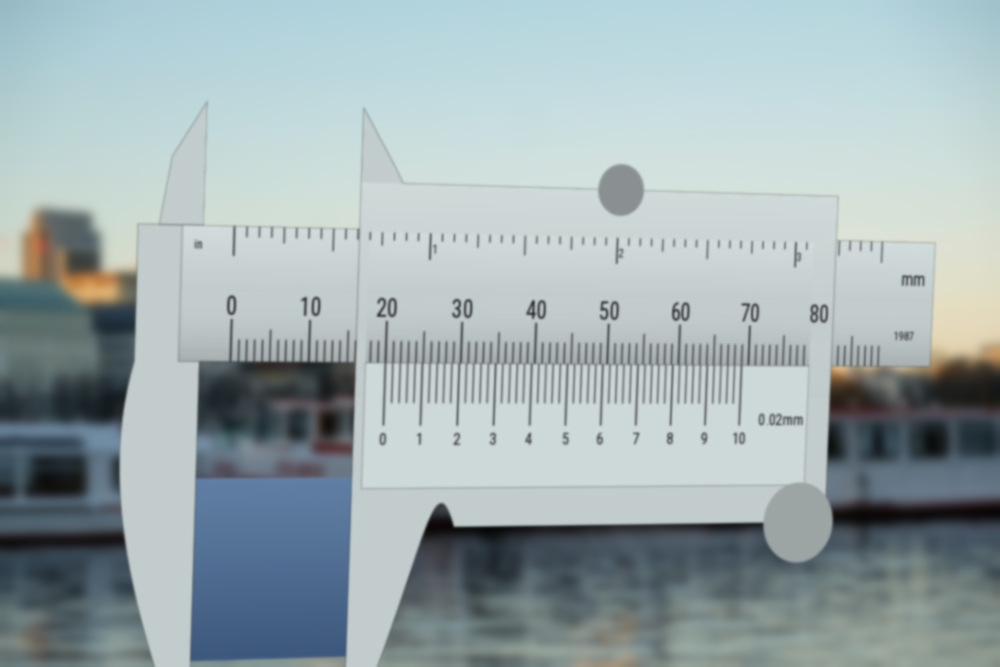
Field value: 20.0 mm
